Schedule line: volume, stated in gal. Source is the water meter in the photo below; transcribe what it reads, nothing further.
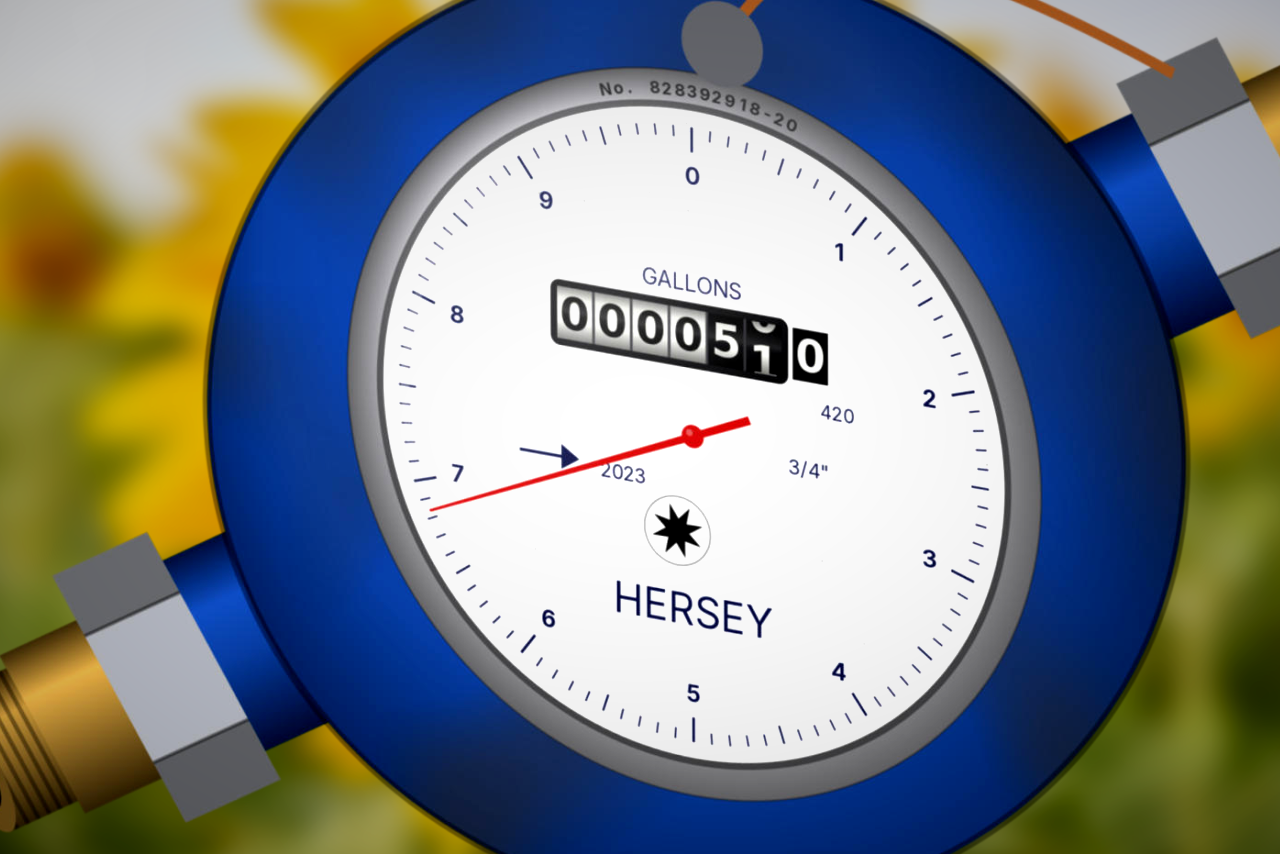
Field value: 506.8 gal
